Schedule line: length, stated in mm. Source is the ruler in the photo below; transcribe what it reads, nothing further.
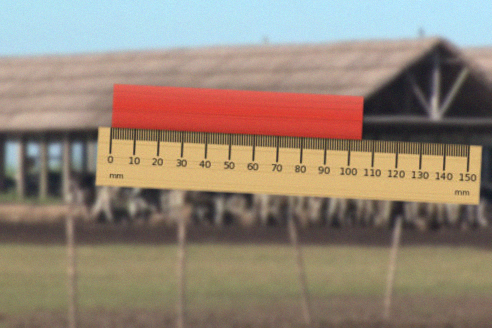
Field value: 105 mm
